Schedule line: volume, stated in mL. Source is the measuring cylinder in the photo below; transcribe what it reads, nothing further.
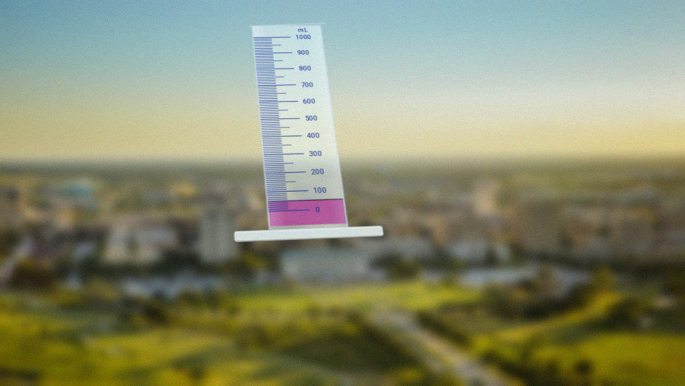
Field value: 50 mL
